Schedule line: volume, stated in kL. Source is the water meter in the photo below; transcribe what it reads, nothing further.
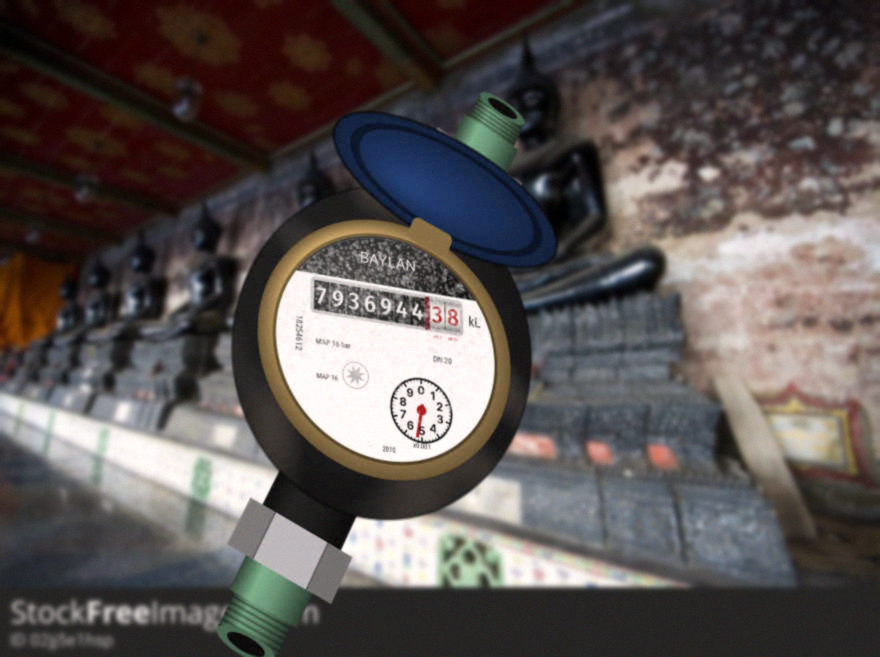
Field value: 7936944.385 kL
